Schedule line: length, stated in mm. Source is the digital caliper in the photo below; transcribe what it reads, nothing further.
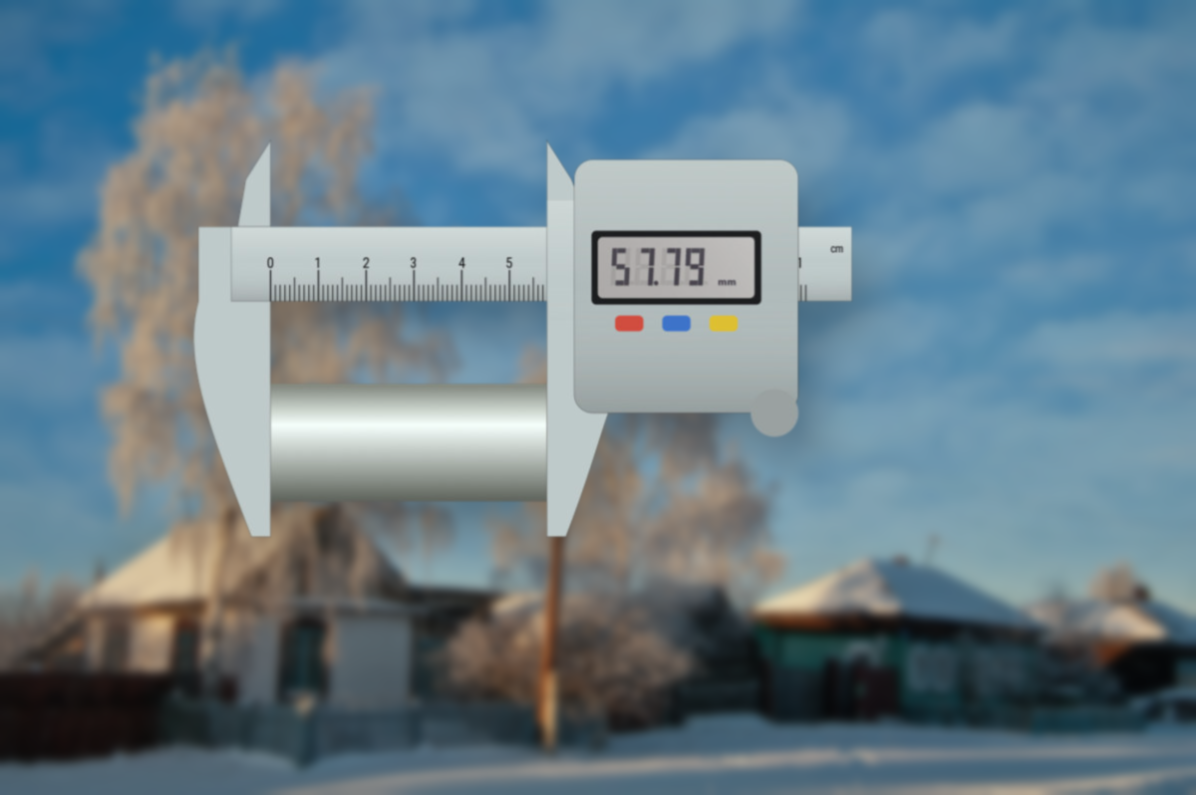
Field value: 57.79 mm
